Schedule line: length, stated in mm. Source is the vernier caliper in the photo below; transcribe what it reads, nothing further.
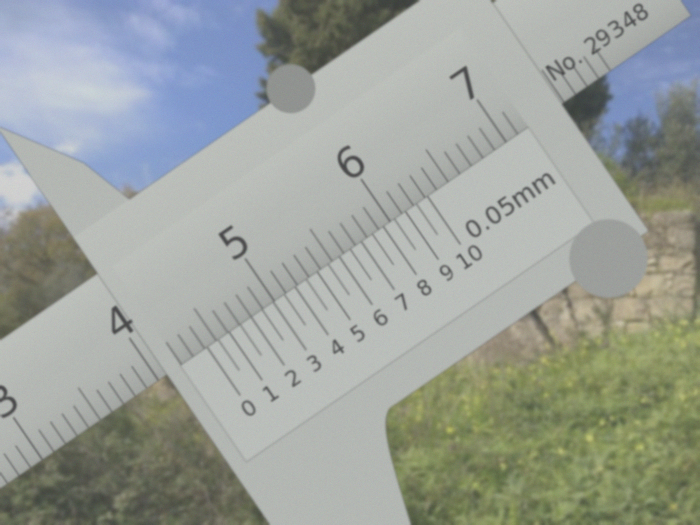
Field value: 44.2 mm
